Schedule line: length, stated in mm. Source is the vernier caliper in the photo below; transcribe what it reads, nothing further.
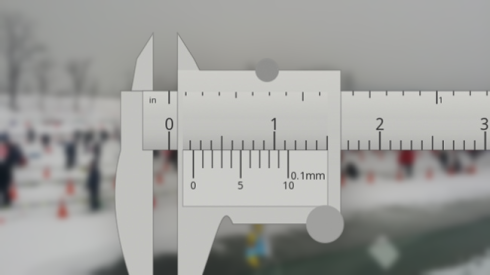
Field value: 2.3 mm
